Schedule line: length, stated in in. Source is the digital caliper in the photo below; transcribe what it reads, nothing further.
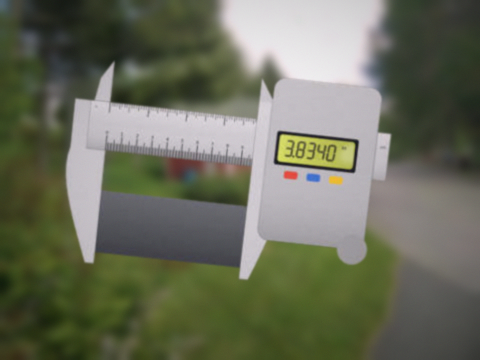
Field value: 3.8340 in
